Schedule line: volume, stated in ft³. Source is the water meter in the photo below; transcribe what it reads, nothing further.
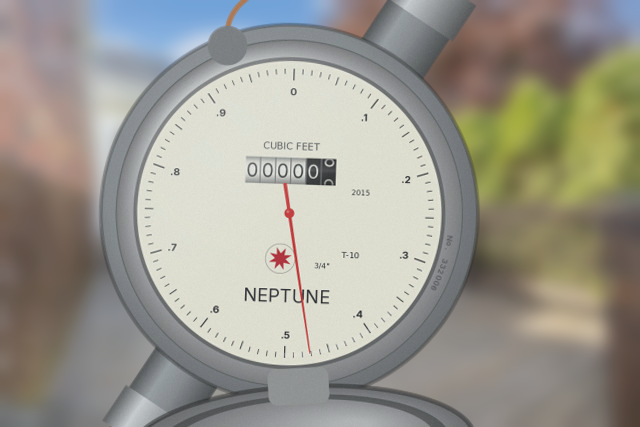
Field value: 8.47 ft³
